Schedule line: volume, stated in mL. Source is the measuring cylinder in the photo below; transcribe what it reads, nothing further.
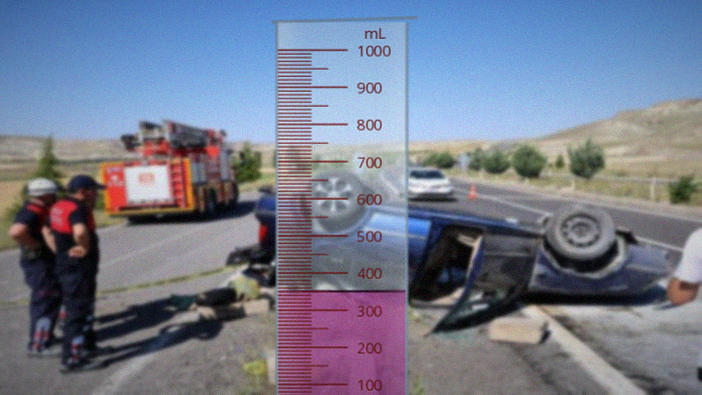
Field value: 350 mL
